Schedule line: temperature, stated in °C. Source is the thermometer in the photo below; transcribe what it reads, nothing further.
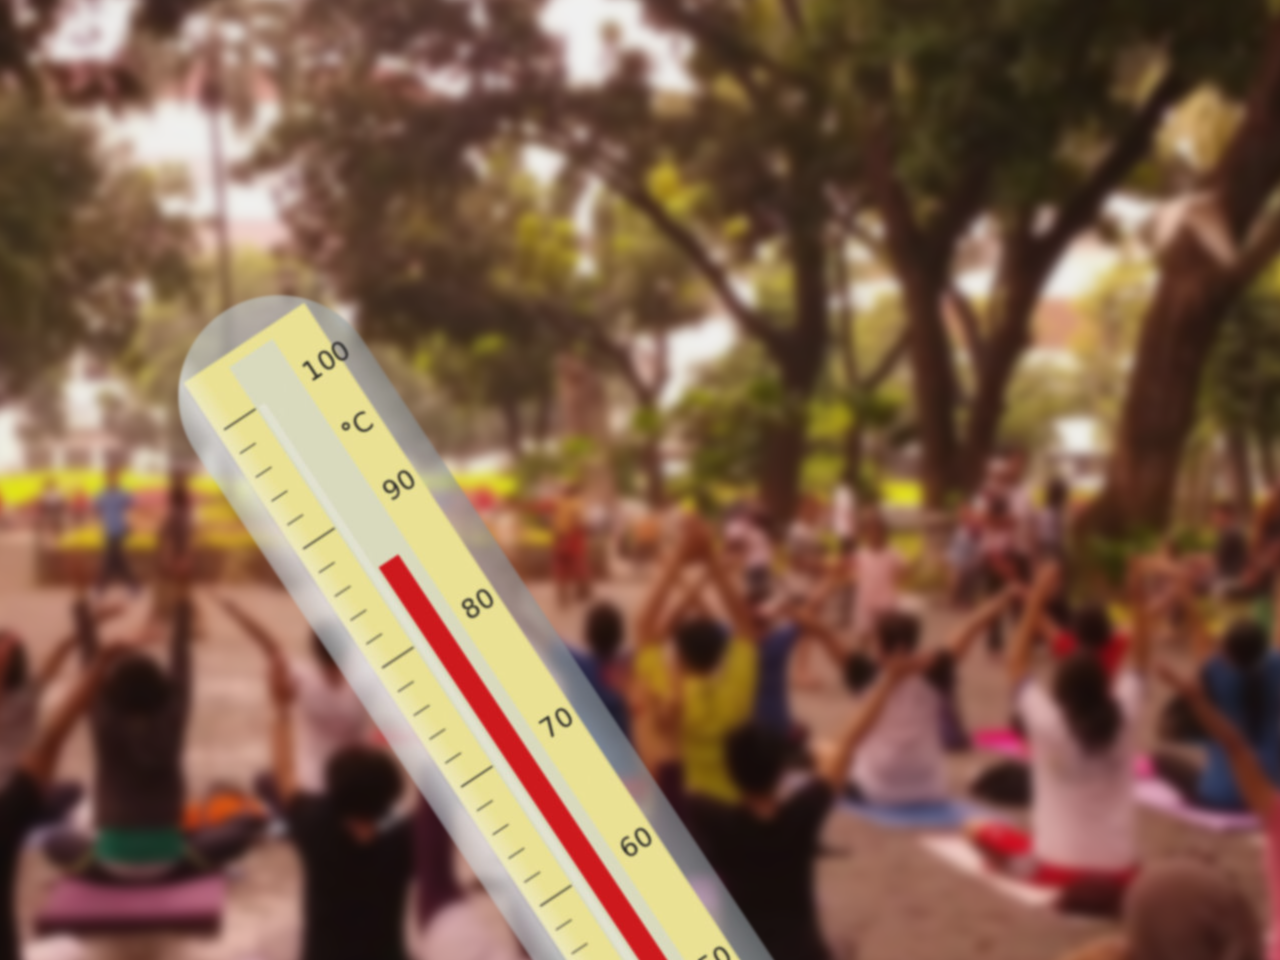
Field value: 86 °C
